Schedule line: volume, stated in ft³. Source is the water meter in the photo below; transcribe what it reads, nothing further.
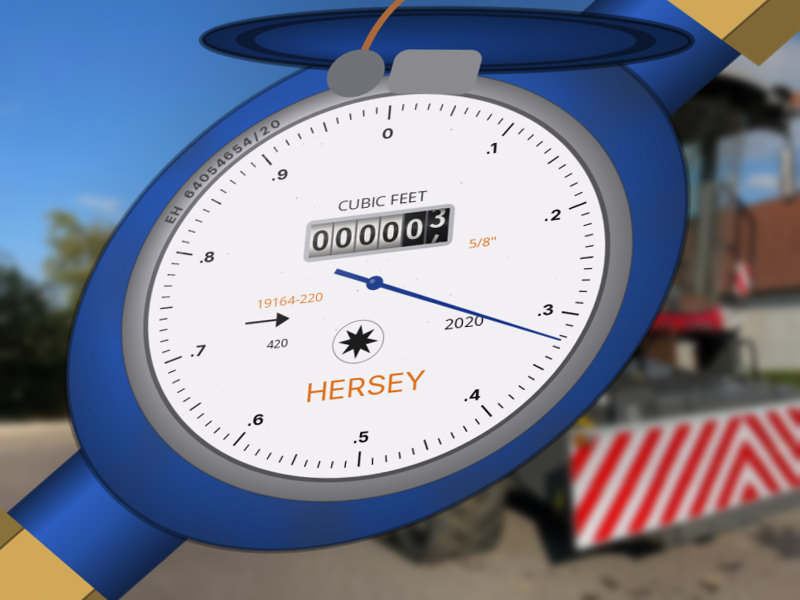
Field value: 3.32 ft³
